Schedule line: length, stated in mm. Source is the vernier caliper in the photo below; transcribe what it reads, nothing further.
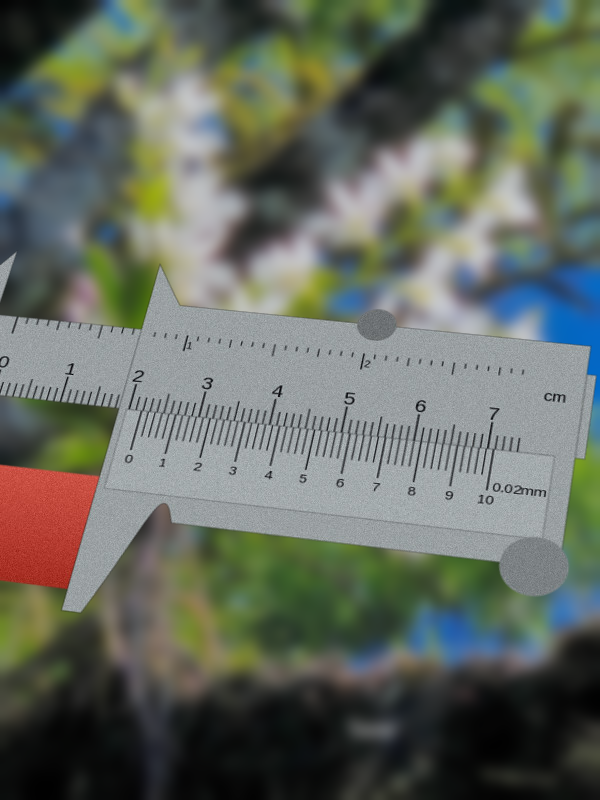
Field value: 21.8 mm
